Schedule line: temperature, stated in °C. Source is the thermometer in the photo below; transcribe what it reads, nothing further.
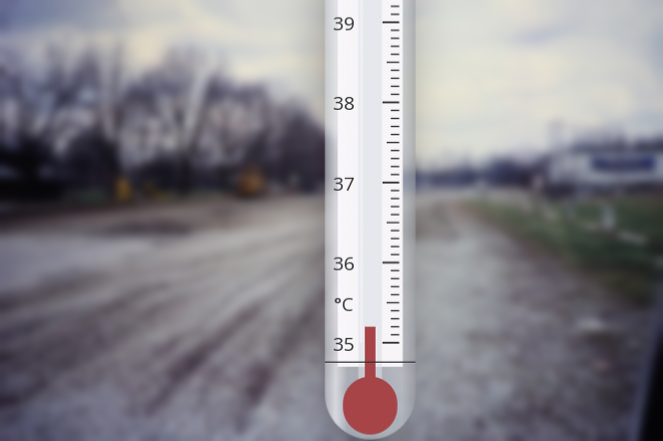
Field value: 35.2 °C
